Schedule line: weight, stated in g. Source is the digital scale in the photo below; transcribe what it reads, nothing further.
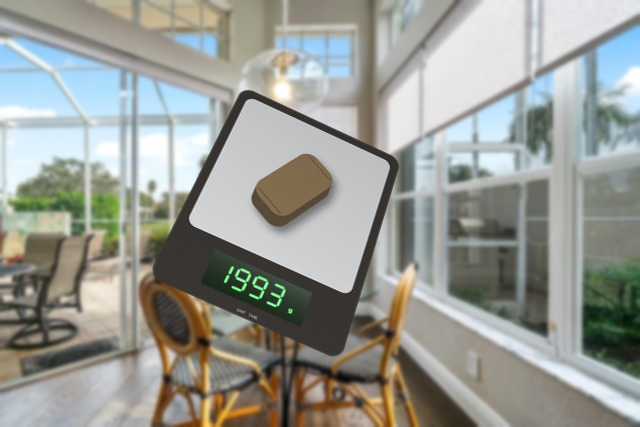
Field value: 1993 g
